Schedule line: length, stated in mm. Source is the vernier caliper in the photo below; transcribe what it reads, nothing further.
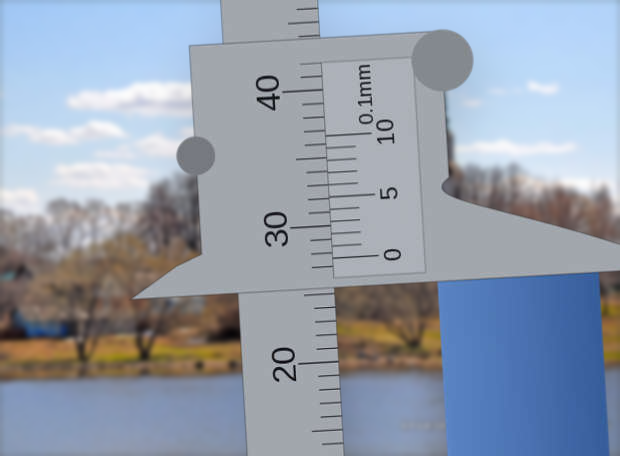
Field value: 27.6 mm
